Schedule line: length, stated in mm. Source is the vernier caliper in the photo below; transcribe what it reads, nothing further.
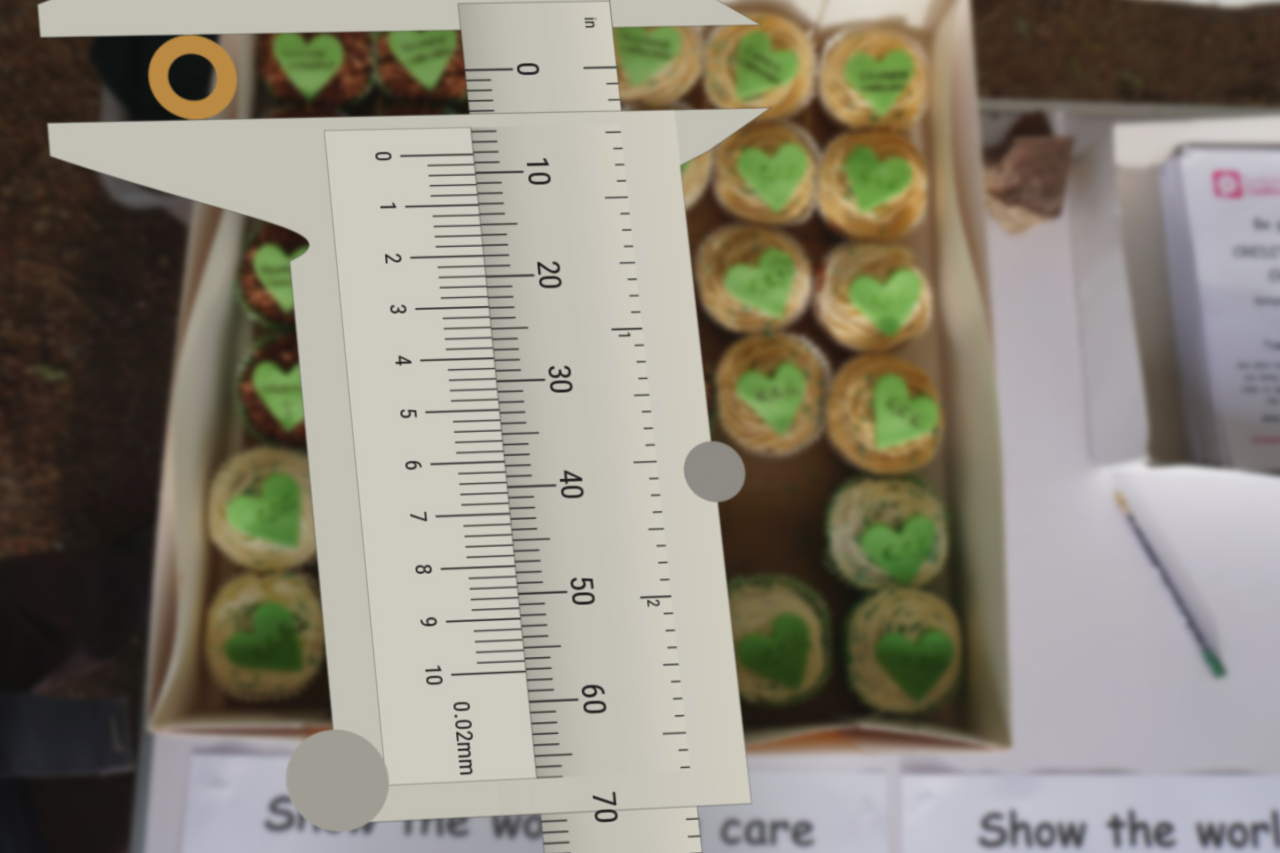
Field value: 8.2 mm
